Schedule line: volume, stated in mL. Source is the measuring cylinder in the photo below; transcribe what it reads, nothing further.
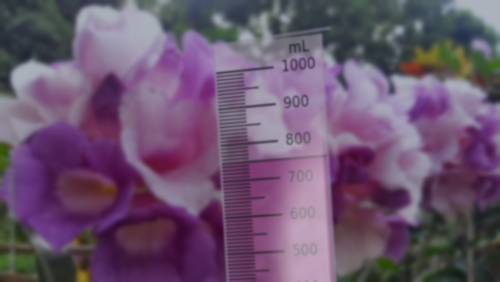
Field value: 750 mL
